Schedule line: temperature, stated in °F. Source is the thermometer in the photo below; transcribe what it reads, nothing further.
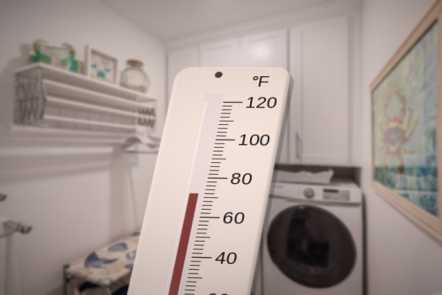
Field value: 72 °F
